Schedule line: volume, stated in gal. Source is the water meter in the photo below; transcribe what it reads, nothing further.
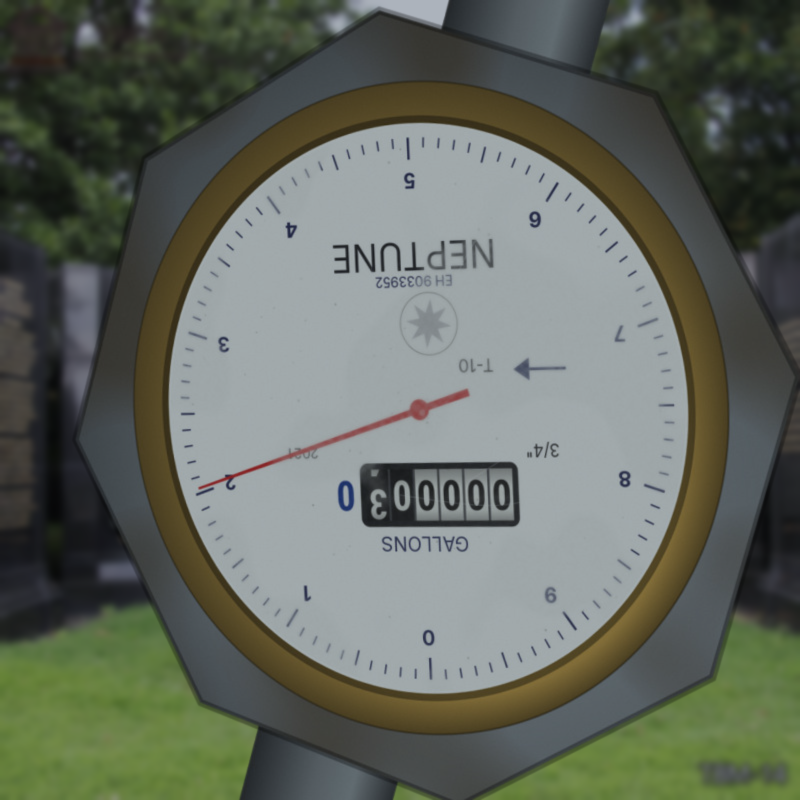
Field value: 32.0 gal
